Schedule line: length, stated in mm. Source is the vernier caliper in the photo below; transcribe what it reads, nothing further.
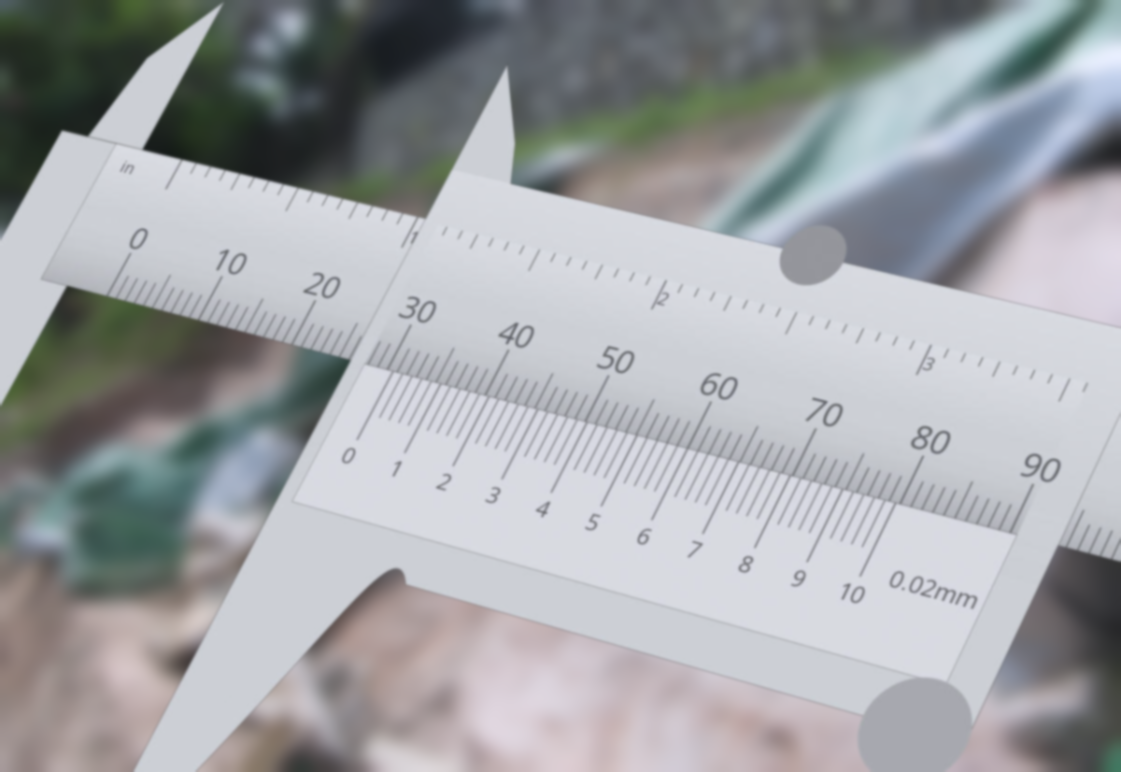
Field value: 30.6 mm
